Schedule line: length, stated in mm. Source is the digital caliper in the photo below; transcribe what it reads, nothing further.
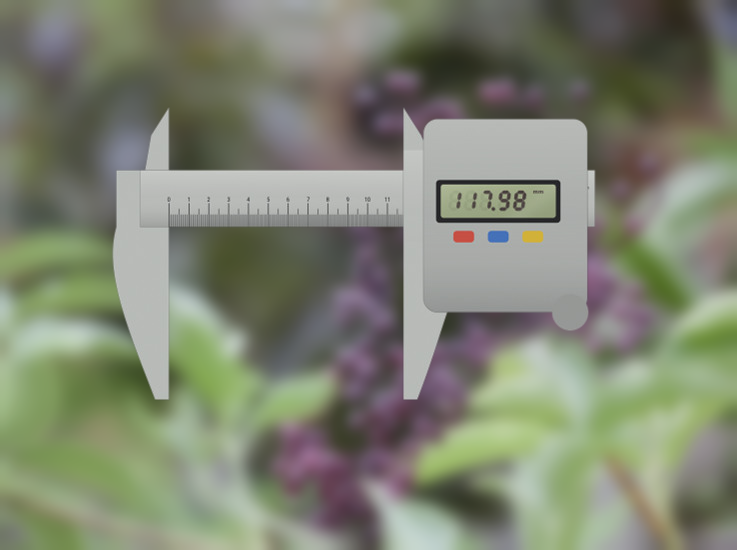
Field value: 117.98 mm
